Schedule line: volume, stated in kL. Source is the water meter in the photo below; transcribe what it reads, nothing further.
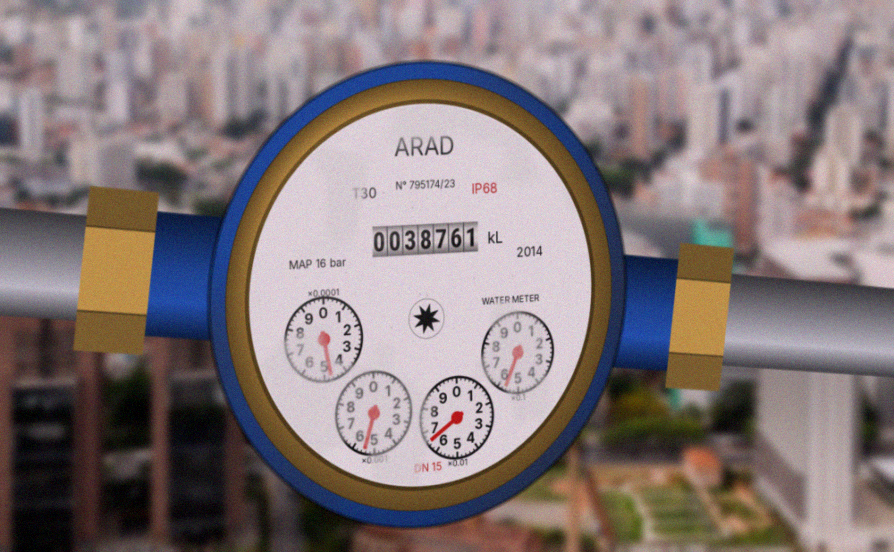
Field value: 38761.5654 kL
